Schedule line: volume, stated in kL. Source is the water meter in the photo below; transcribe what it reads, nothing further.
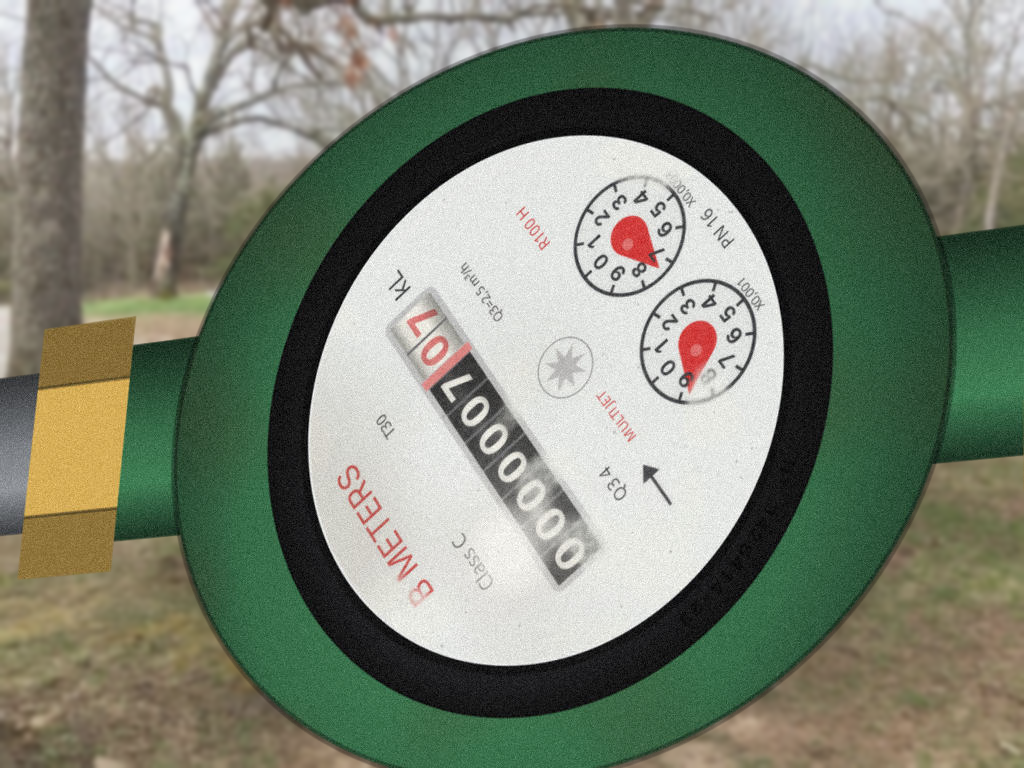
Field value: 7.0687 kL
